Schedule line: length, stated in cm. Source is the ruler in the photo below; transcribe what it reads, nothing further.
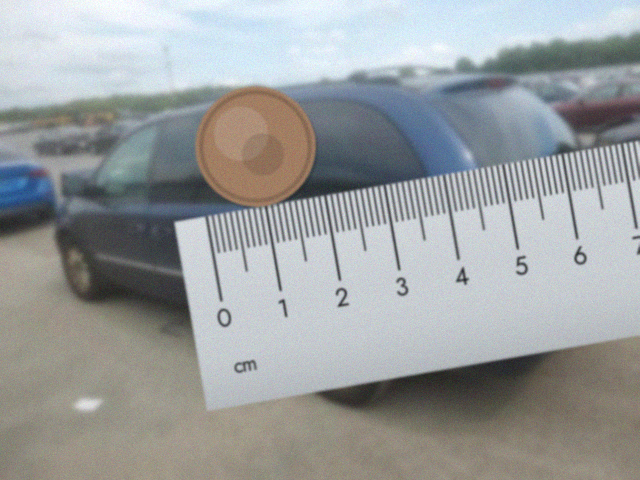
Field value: 2 cm
